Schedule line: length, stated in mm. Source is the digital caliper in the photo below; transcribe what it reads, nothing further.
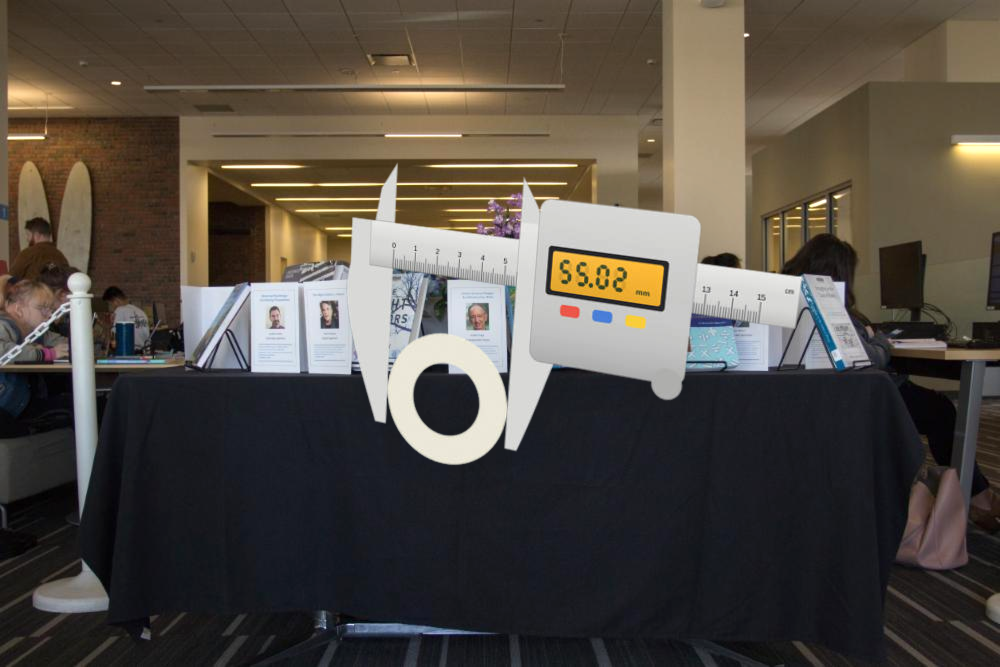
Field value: 55.02 mm
